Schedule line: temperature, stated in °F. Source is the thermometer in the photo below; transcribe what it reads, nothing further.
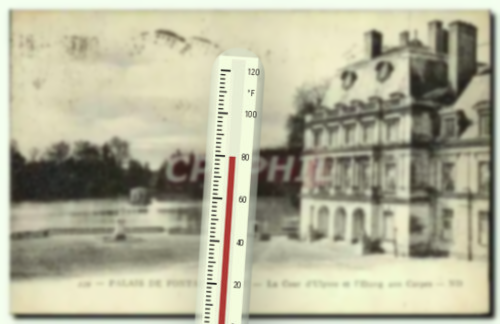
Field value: 80 °F
